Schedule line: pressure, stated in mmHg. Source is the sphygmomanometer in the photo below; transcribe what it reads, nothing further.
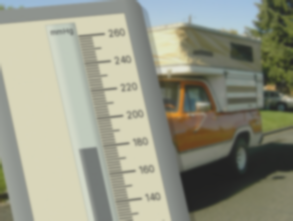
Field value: 180 mmHg
